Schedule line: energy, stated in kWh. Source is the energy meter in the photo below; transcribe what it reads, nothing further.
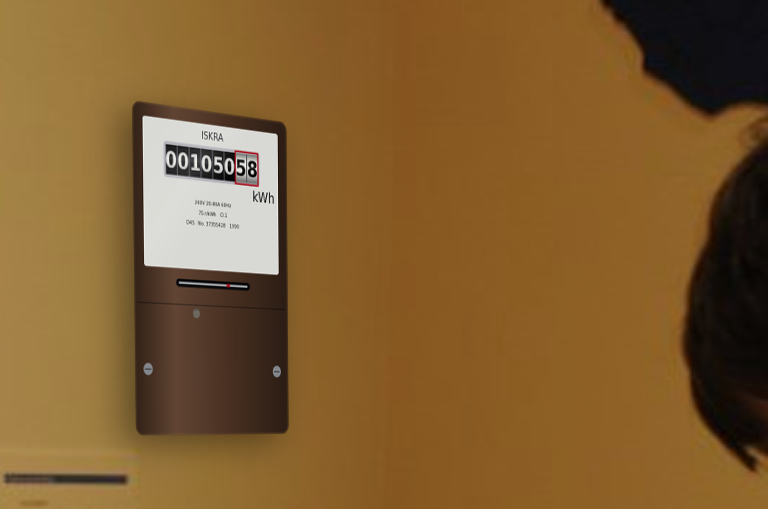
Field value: 1050.58 kWh
